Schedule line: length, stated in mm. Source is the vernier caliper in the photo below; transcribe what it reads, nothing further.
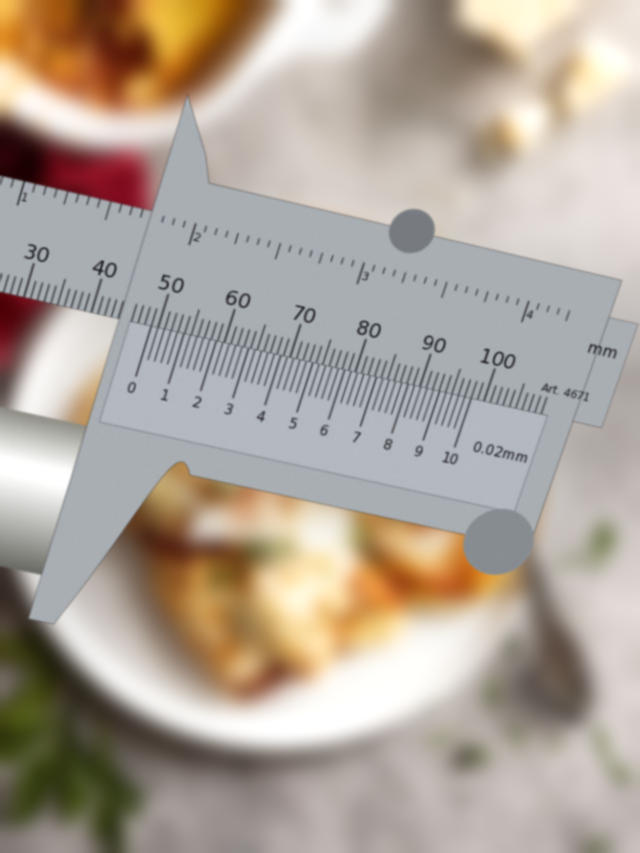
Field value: 49.0 mm
